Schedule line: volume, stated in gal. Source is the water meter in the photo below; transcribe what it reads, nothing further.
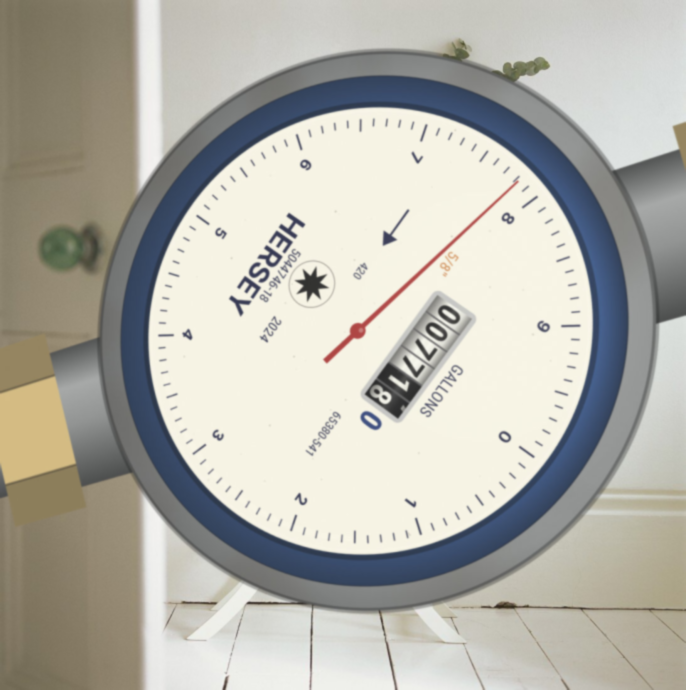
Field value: 77177.8 gal
